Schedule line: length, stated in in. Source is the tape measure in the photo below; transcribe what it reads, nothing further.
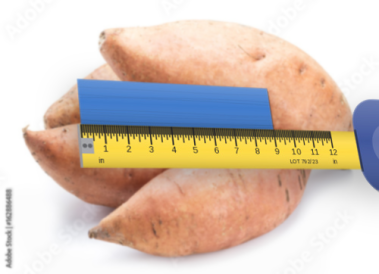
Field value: 9 in
